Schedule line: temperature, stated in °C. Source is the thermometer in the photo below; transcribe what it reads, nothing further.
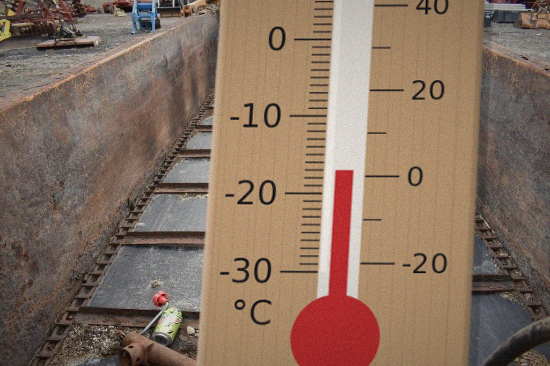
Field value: -17 °C
